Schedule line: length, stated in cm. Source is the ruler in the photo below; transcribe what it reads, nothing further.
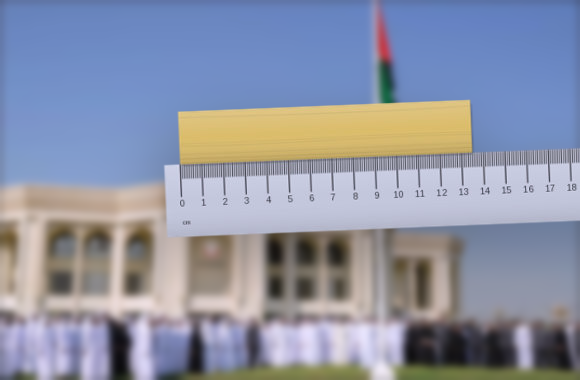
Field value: 13.5 cm
